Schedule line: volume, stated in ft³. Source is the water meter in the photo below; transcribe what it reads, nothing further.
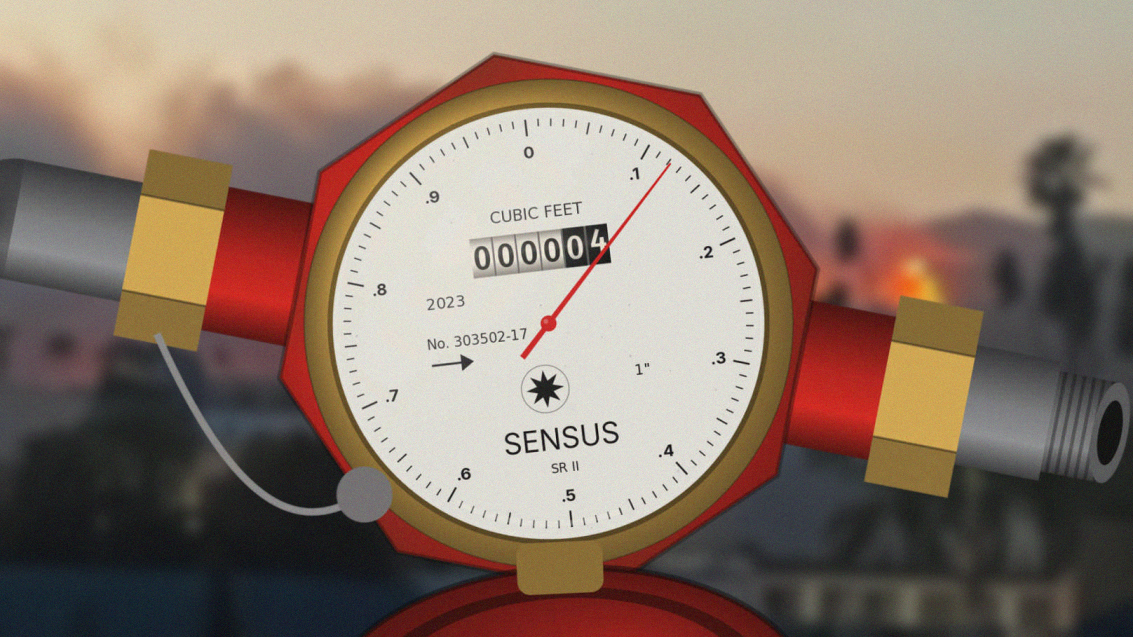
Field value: 4.12 ft³
